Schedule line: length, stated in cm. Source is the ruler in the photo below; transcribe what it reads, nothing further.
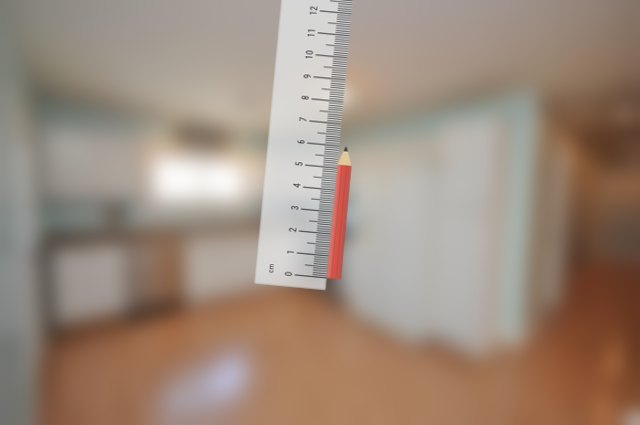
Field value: 6 cm
